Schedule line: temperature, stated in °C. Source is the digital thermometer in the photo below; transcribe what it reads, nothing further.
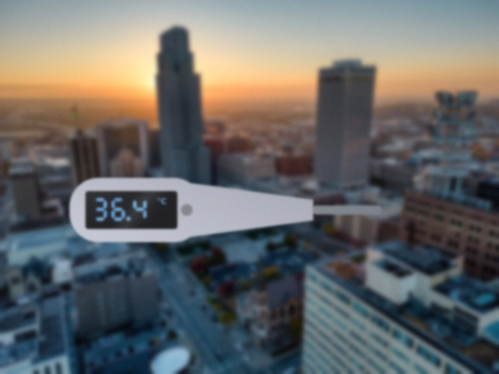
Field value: 36.4 °C
